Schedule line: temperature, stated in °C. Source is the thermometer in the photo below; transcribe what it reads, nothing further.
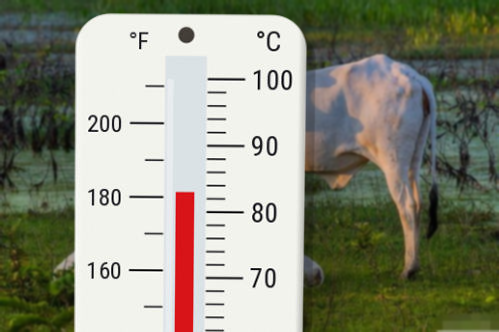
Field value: 83 °C
